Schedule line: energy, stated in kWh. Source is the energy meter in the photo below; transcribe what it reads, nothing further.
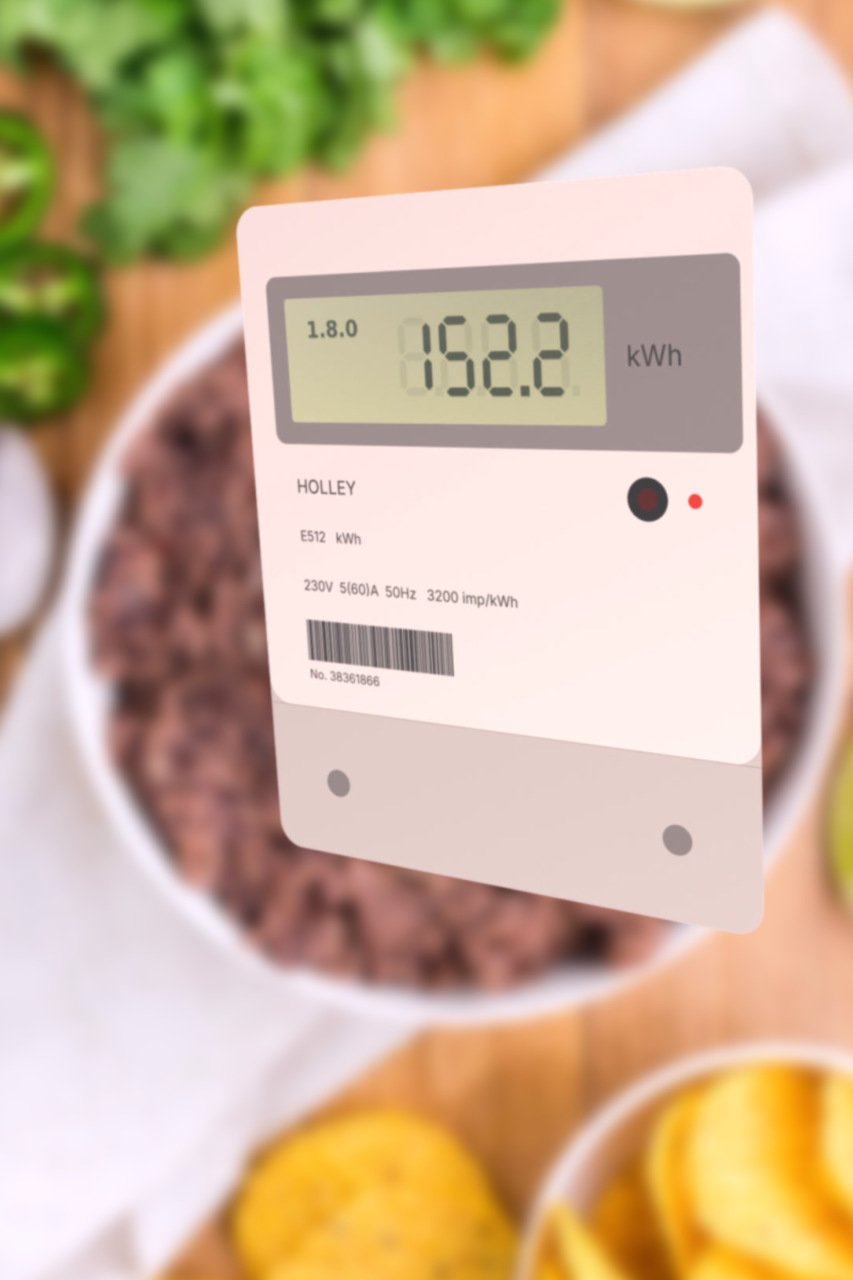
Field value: 152.2 kWh
